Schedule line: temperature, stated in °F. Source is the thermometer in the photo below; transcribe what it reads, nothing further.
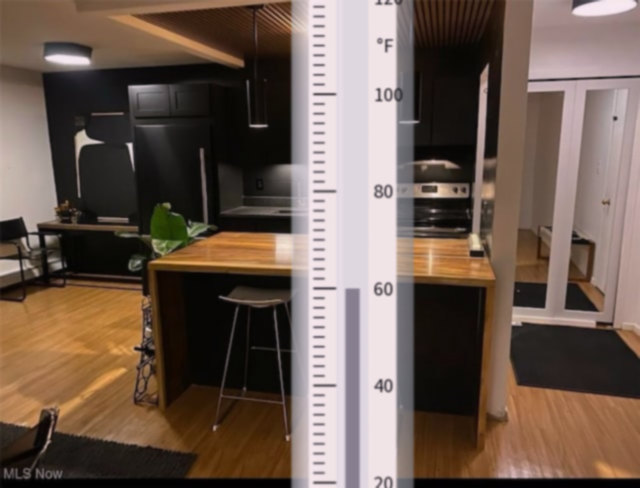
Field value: 60 °F
